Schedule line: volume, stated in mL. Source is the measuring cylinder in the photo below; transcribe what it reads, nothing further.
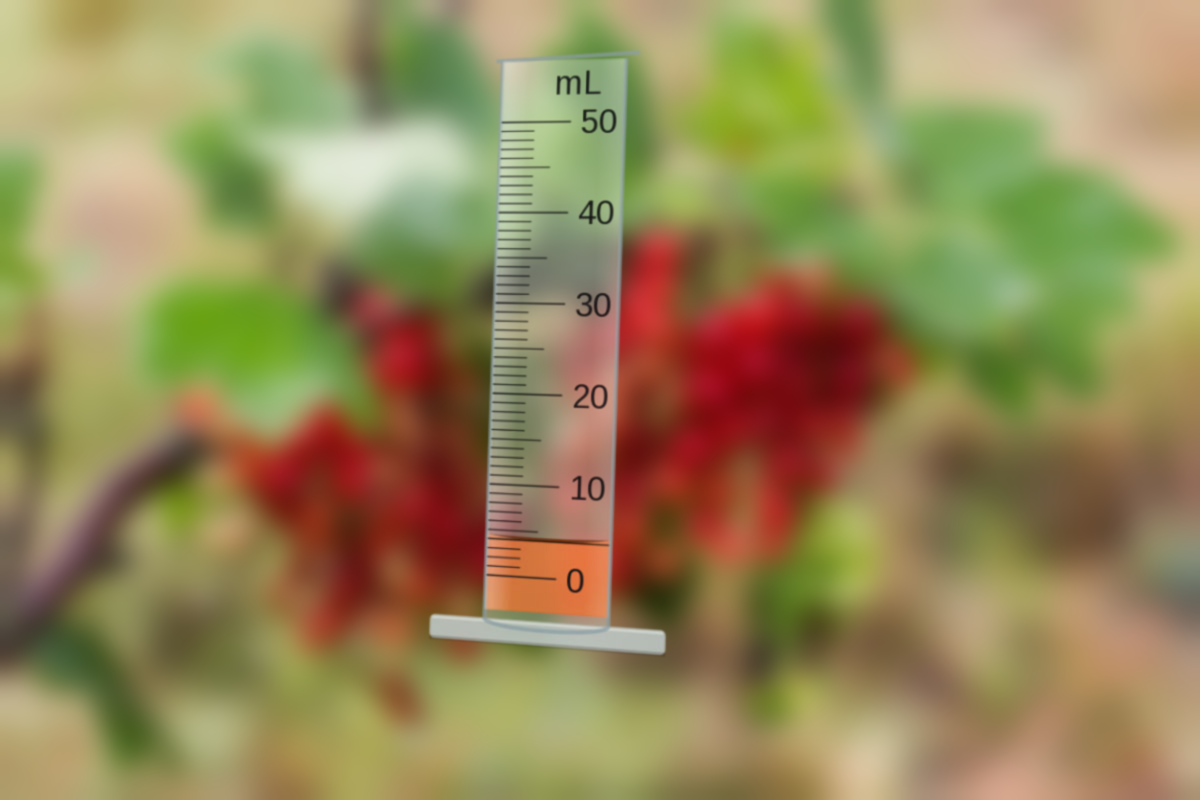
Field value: 4 mL
